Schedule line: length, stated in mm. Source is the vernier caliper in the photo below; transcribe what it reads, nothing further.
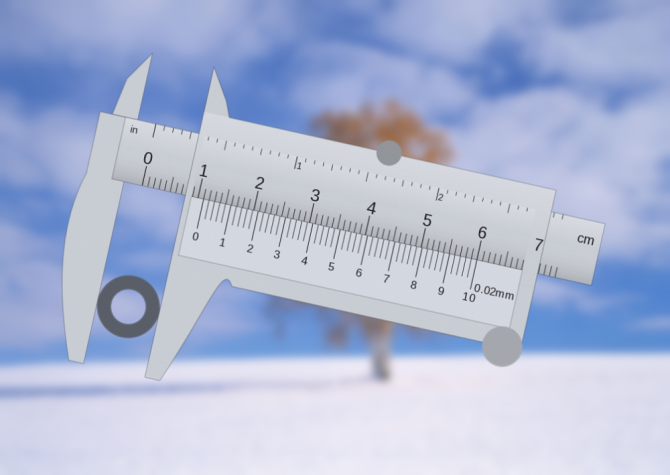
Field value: 11.0 mm
